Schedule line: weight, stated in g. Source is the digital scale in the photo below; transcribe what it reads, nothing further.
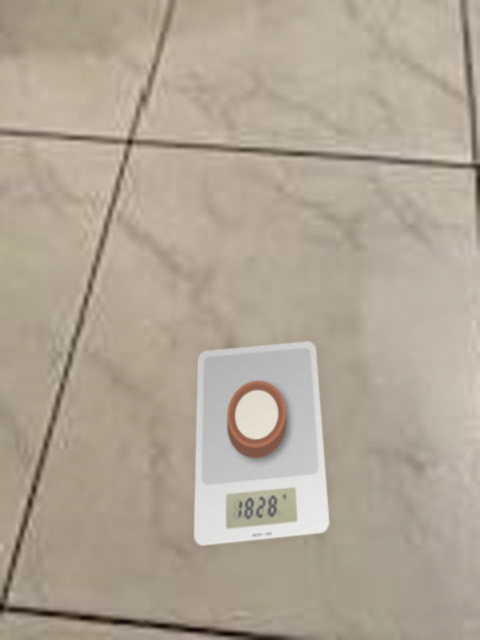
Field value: 1828 g
